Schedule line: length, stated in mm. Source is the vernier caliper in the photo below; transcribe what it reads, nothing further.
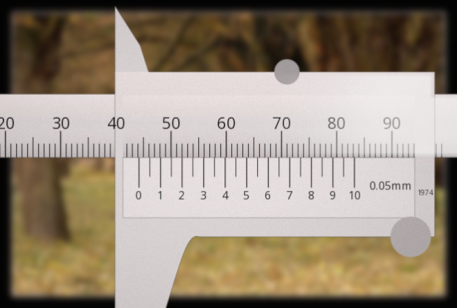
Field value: 44.2 mm
